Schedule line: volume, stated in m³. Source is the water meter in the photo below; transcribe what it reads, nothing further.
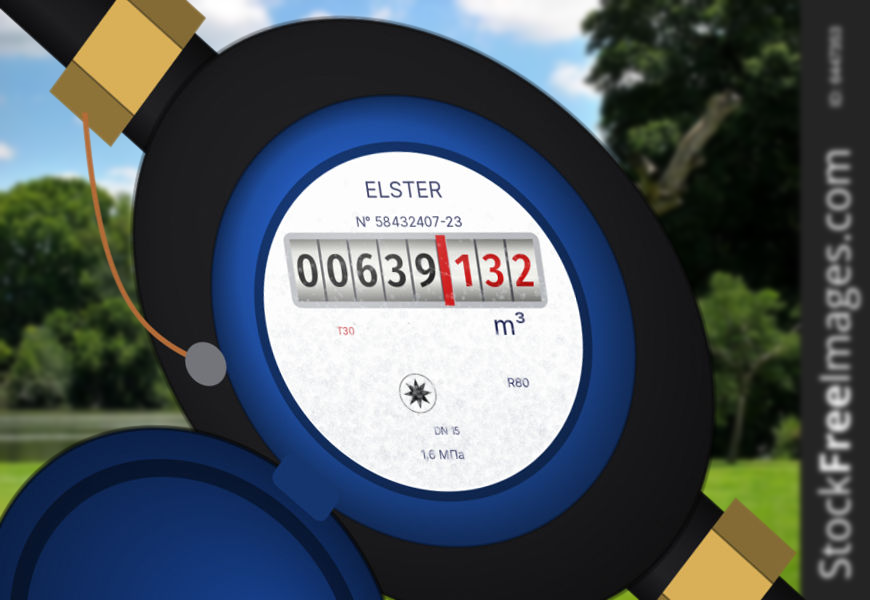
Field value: 639.132 m³
